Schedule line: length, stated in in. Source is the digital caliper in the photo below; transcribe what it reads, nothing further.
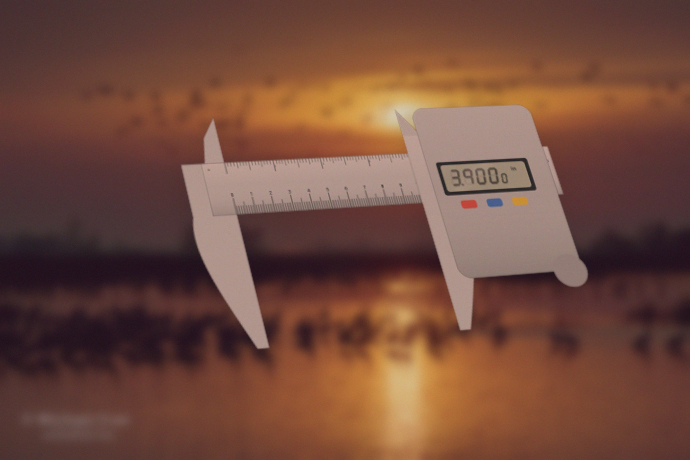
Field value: 3.9000 in
